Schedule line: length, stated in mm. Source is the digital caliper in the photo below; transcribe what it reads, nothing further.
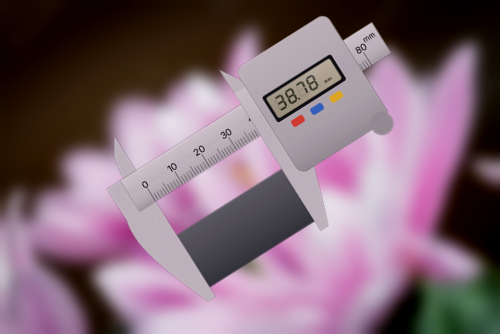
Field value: 38.78 mm
